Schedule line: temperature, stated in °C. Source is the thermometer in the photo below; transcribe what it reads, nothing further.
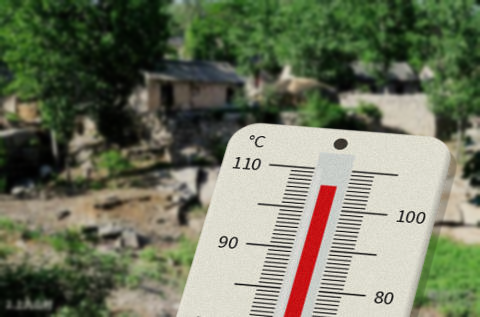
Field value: 106 °C
